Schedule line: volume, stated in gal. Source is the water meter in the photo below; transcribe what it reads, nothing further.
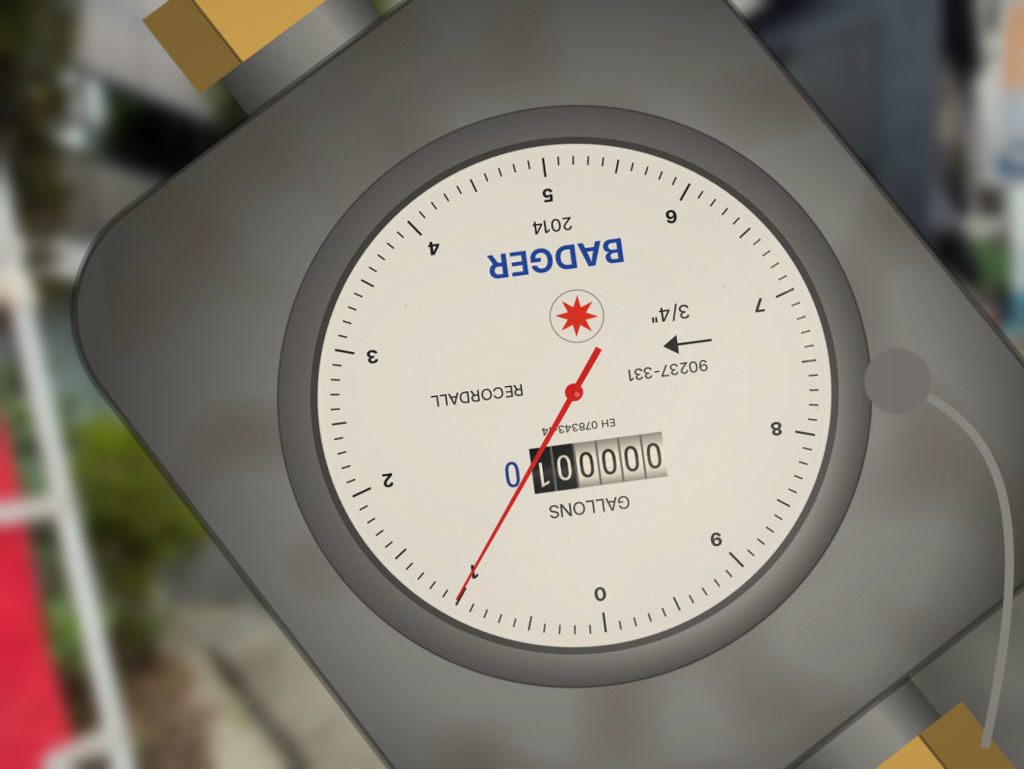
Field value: 11.0 gal
